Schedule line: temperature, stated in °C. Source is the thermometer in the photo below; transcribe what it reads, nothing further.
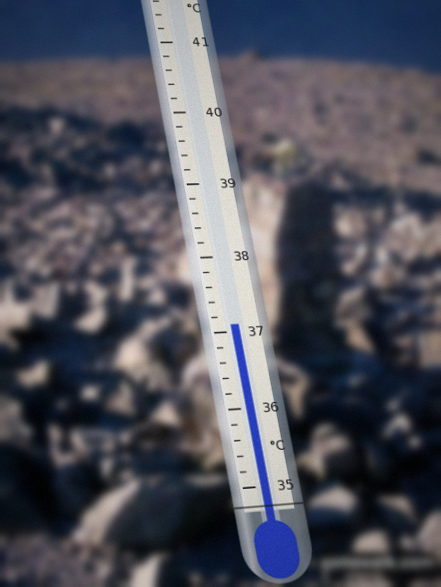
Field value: 37.1 °C
